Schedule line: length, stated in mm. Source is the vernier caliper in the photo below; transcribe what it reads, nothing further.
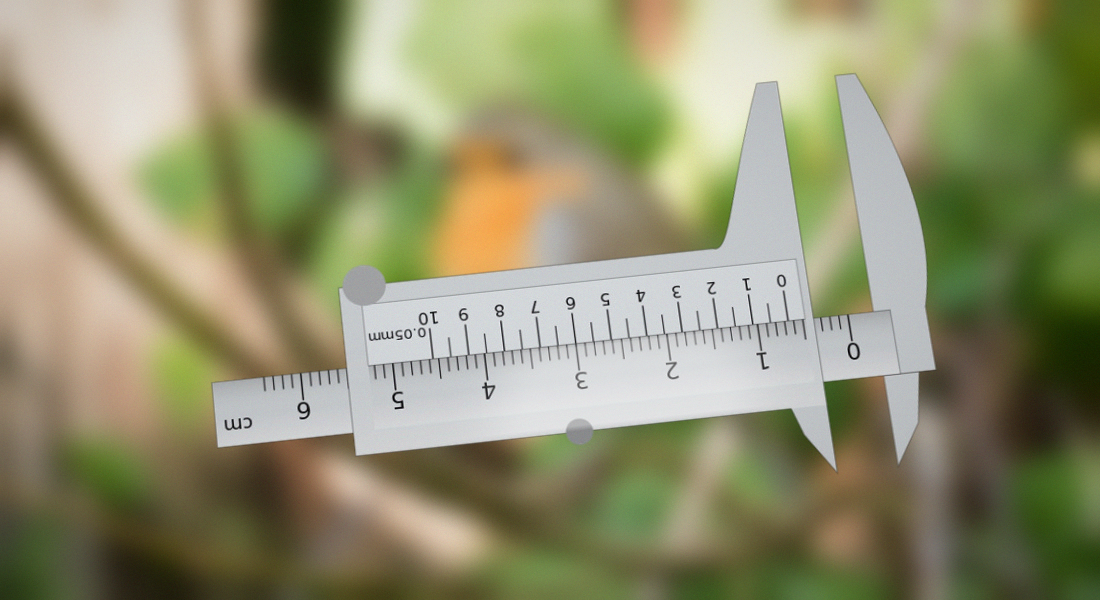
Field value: 6.6 mm
